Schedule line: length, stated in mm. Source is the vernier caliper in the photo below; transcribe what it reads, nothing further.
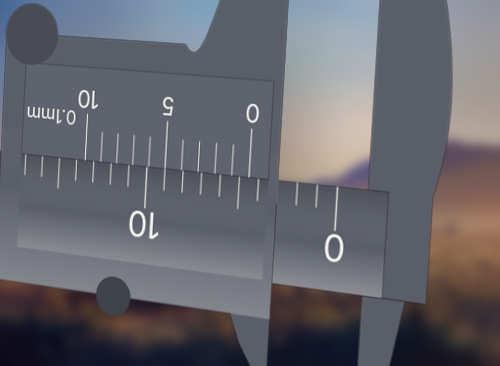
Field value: 4.5 mm
